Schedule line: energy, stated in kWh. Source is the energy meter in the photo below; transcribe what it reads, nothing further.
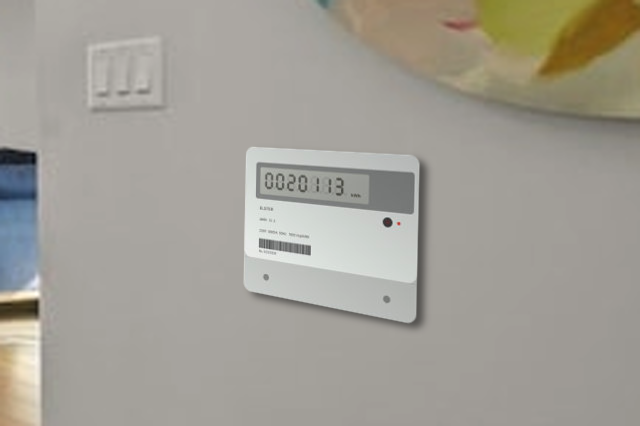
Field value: 20113 kWh
